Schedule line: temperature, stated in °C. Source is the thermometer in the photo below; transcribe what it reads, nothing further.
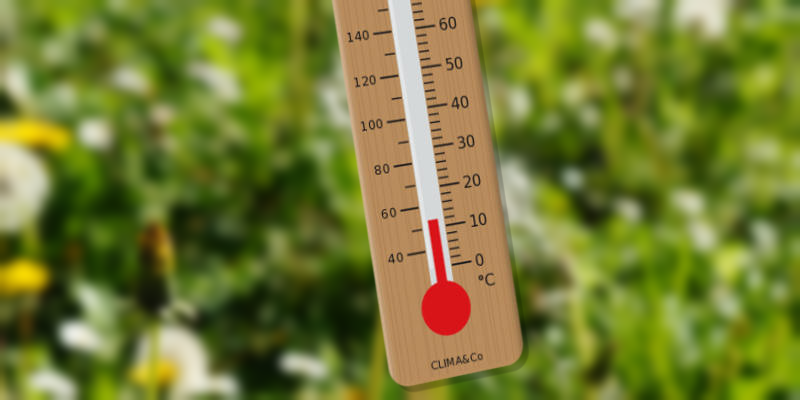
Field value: 12 °C
